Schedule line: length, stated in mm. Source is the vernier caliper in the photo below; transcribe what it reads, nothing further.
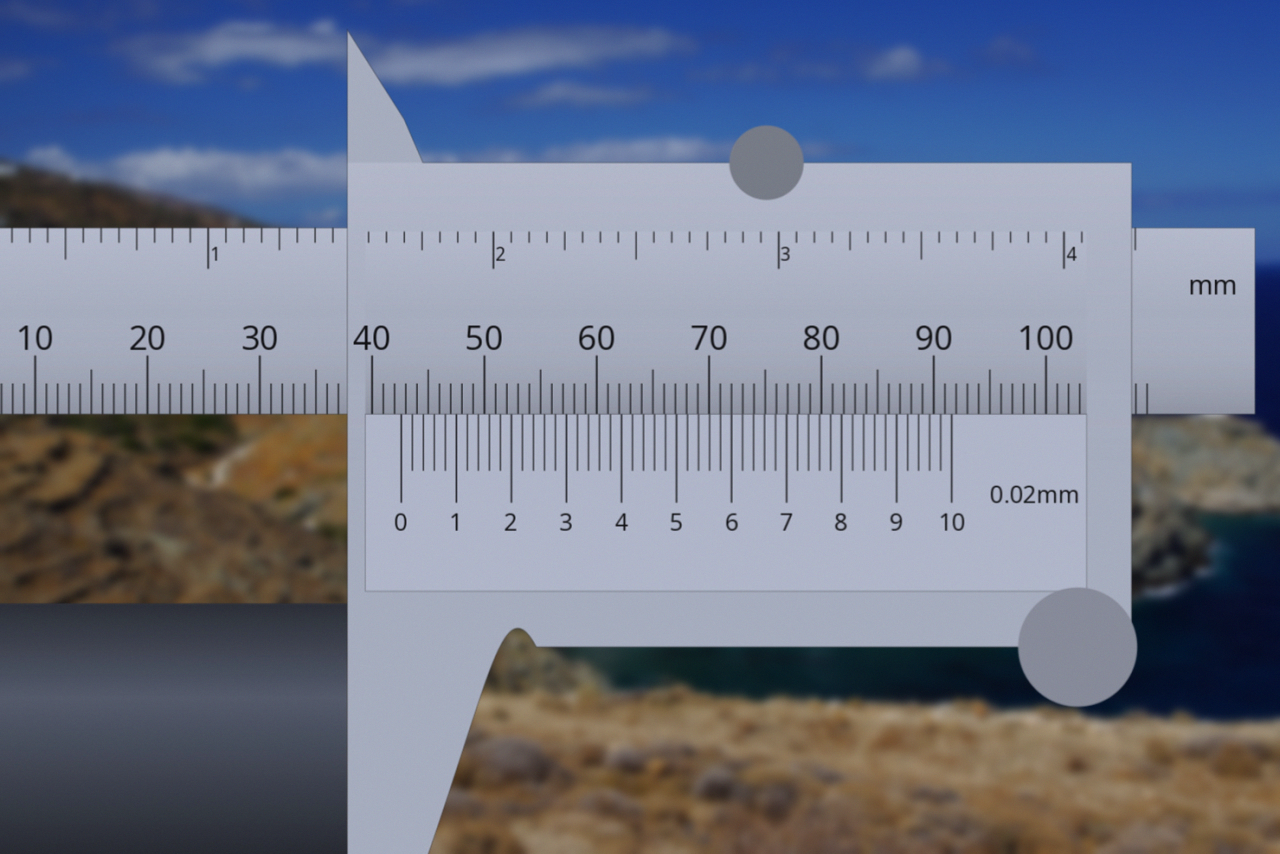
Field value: 42.6 mm
